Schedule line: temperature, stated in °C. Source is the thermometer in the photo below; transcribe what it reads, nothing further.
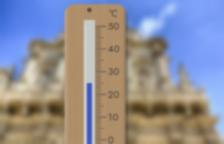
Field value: 25 °C
